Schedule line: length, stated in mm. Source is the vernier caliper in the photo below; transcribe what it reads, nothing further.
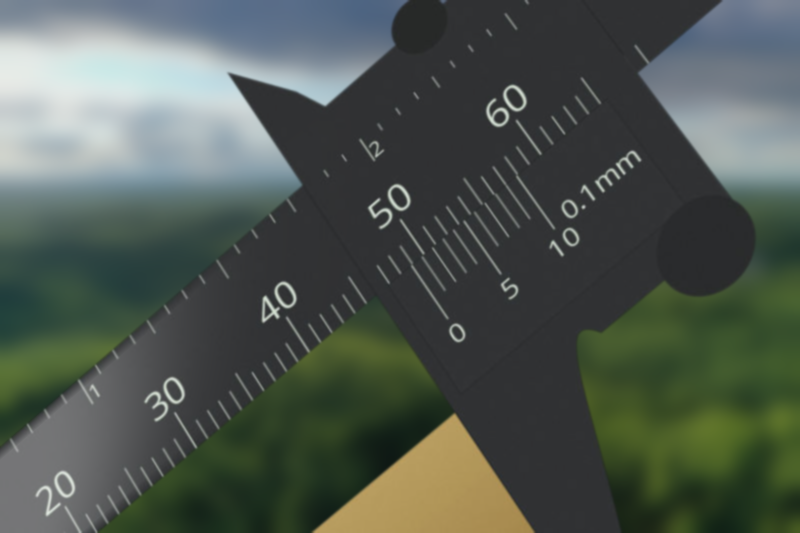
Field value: 48.9 mm
